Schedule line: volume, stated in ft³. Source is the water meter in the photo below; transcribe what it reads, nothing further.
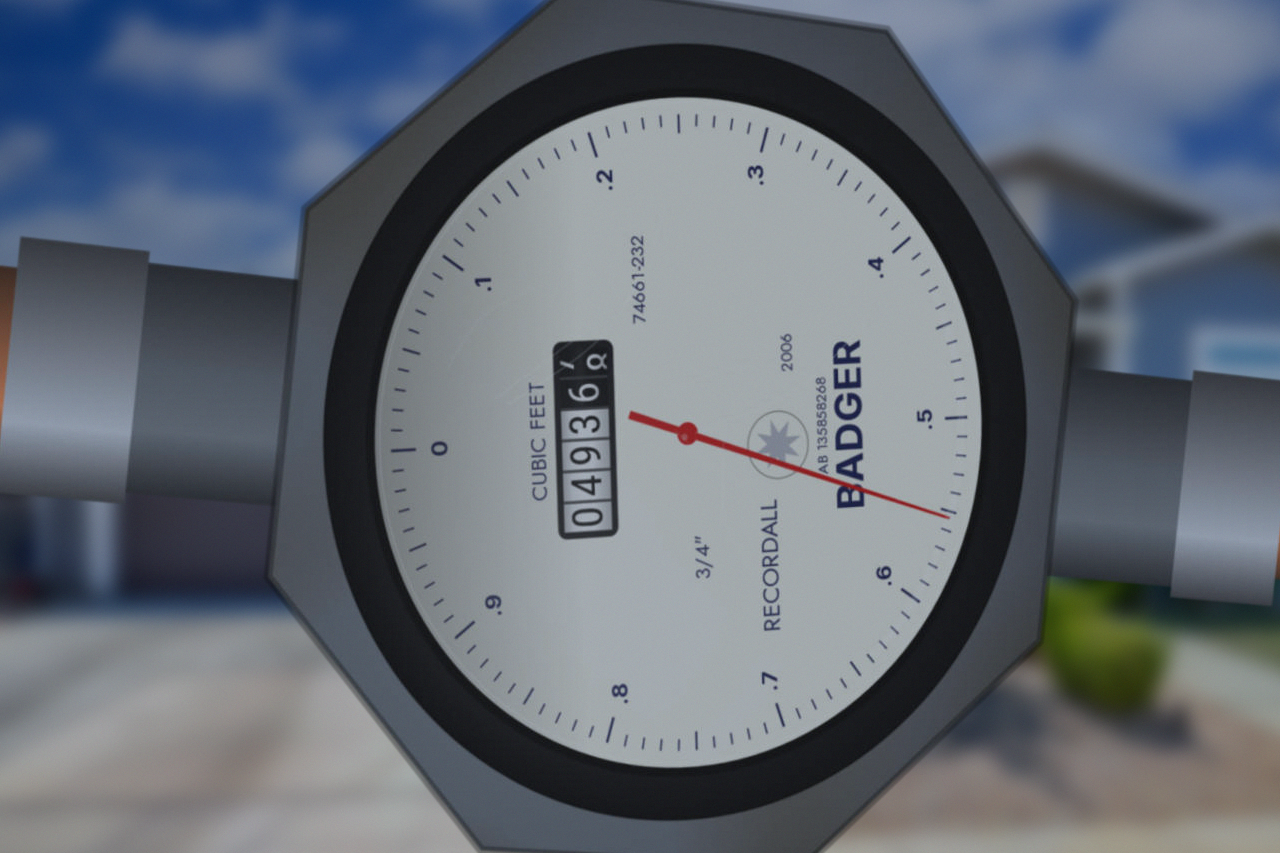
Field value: 49367.55 ft³
